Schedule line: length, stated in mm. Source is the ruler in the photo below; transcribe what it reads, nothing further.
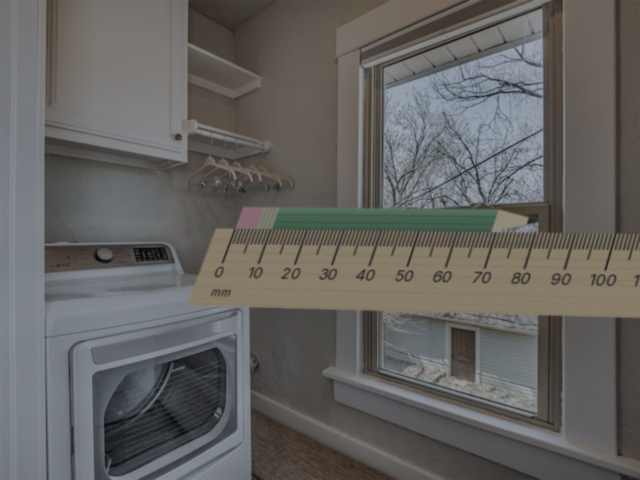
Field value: 80 mm
